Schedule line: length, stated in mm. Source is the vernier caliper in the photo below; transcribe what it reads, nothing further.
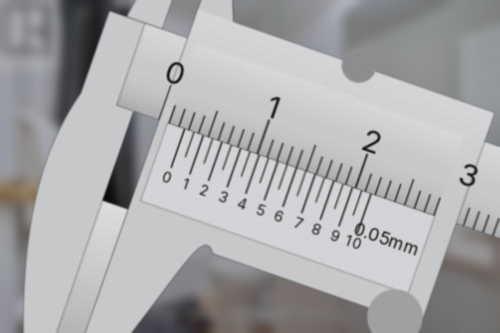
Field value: 2.6 mm
